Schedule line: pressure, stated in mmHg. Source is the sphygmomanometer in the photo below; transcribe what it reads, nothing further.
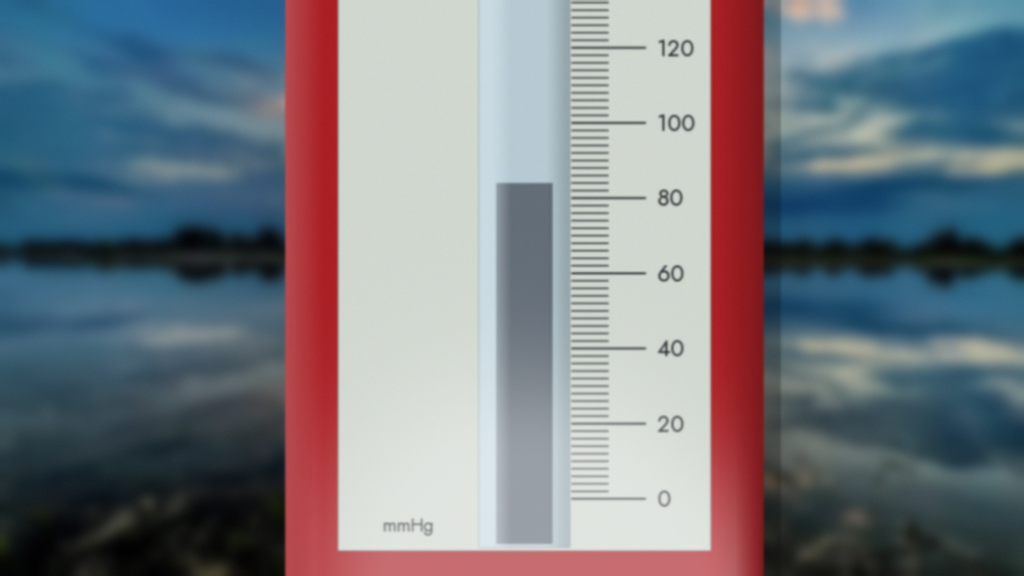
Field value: 84 mmHg
